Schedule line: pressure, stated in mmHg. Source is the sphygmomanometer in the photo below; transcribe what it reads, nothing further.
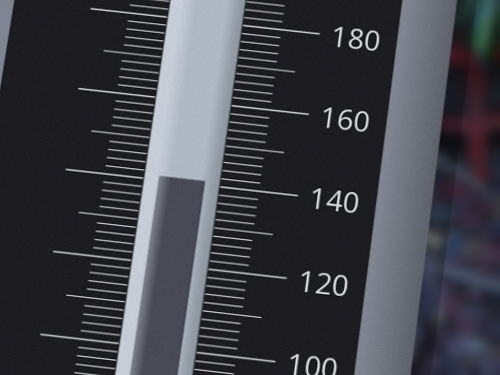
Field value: 141 mmHg
